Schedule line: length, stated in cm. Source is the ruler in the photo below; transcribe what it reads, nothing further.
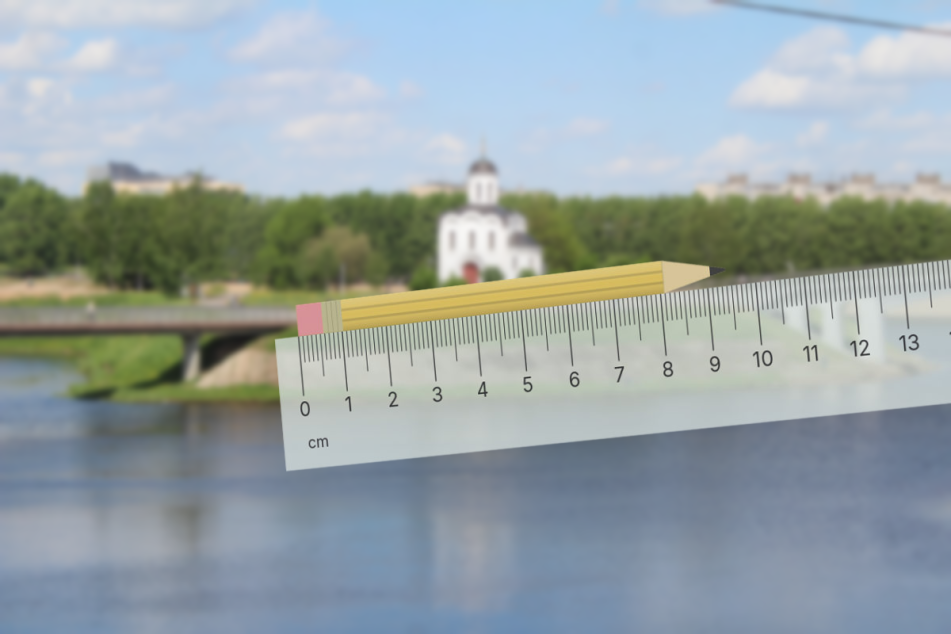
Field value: 9.4 cm
